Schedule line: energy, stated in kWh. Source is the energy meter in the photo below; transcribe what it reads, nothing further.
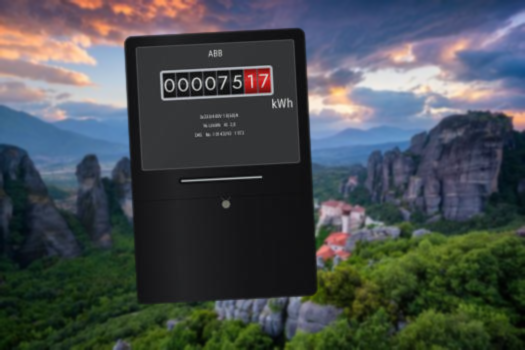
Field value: 75.17 kWh
